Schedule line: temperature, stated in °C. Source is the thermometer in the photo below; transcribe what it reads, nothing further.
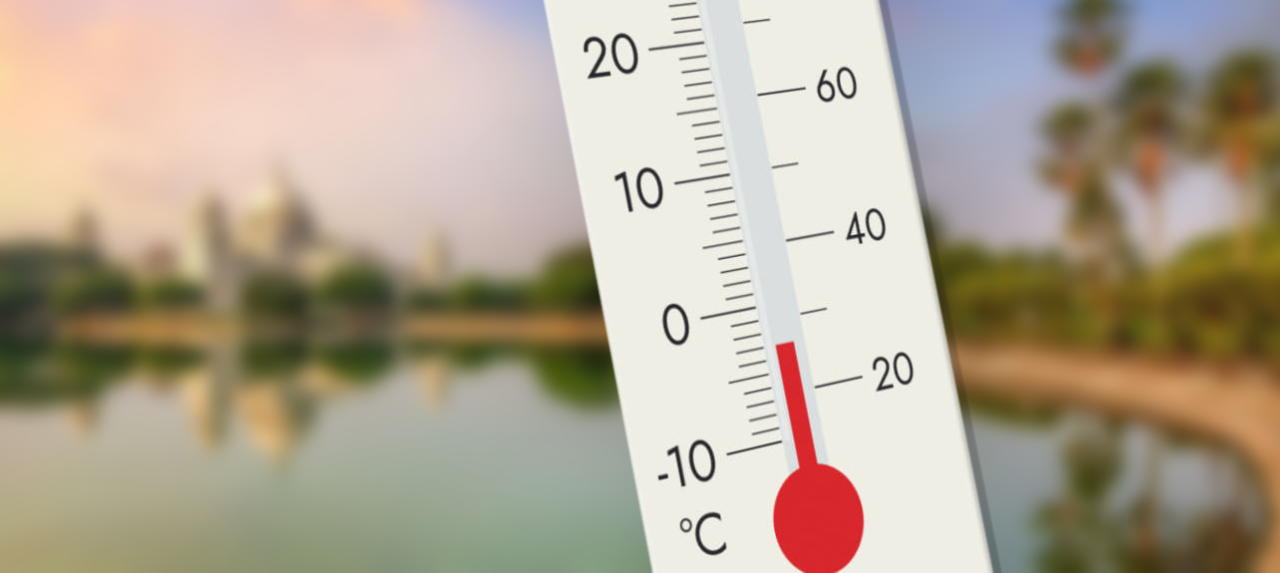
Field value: -3 °C
